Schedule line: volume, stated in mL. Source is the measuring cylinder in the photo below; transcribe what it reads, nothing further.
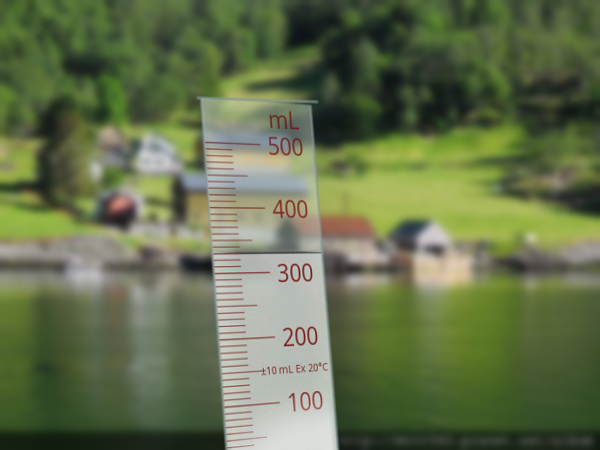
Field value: 330 mL
